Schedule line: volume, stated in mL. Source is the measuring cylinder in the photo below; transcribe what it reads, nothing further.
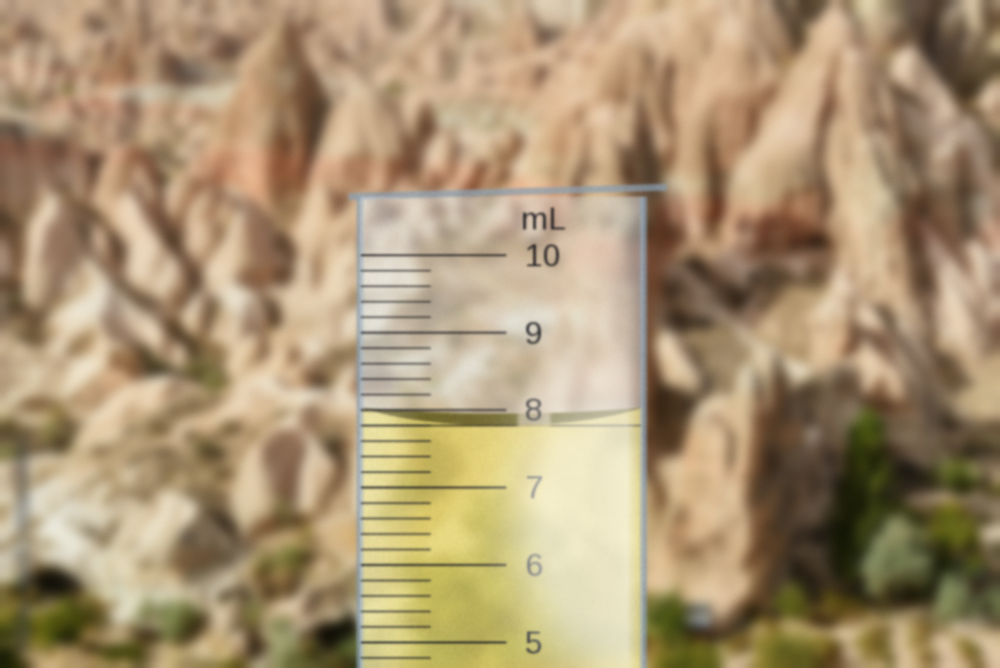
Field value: 7.8 mL
